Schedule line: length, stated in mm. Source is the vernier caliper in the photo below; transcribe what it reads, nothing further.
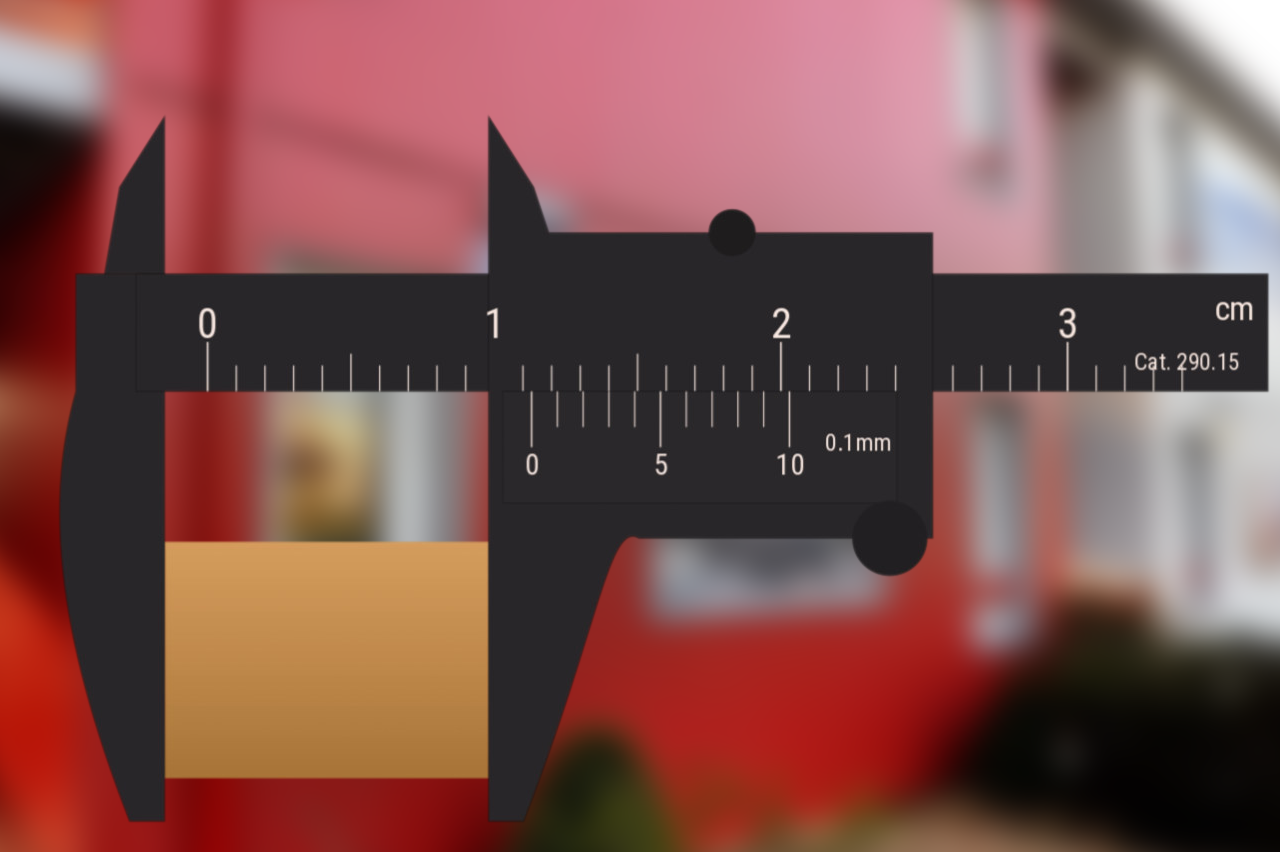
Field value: 11.3 mm
